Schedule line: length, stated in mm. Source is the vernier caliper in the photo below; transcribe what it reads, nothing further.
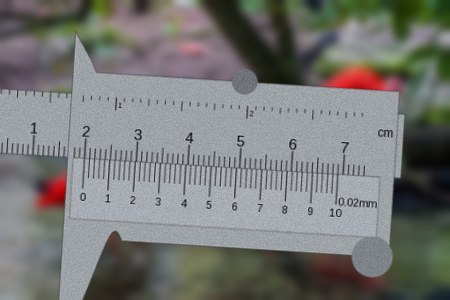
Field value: 20.0 mm
